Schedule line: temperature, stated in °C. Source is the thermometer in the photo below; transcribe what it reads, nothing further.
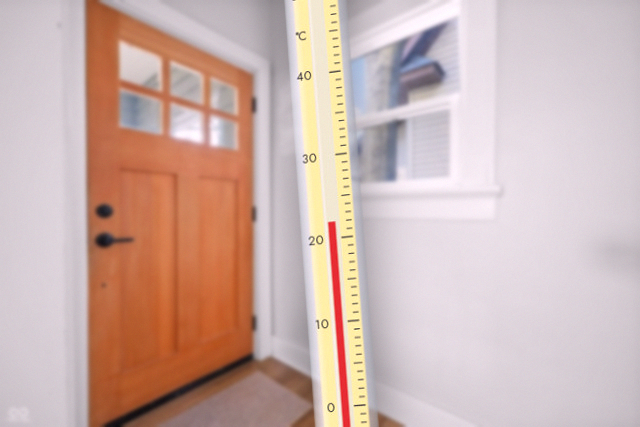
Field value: 22 °C
